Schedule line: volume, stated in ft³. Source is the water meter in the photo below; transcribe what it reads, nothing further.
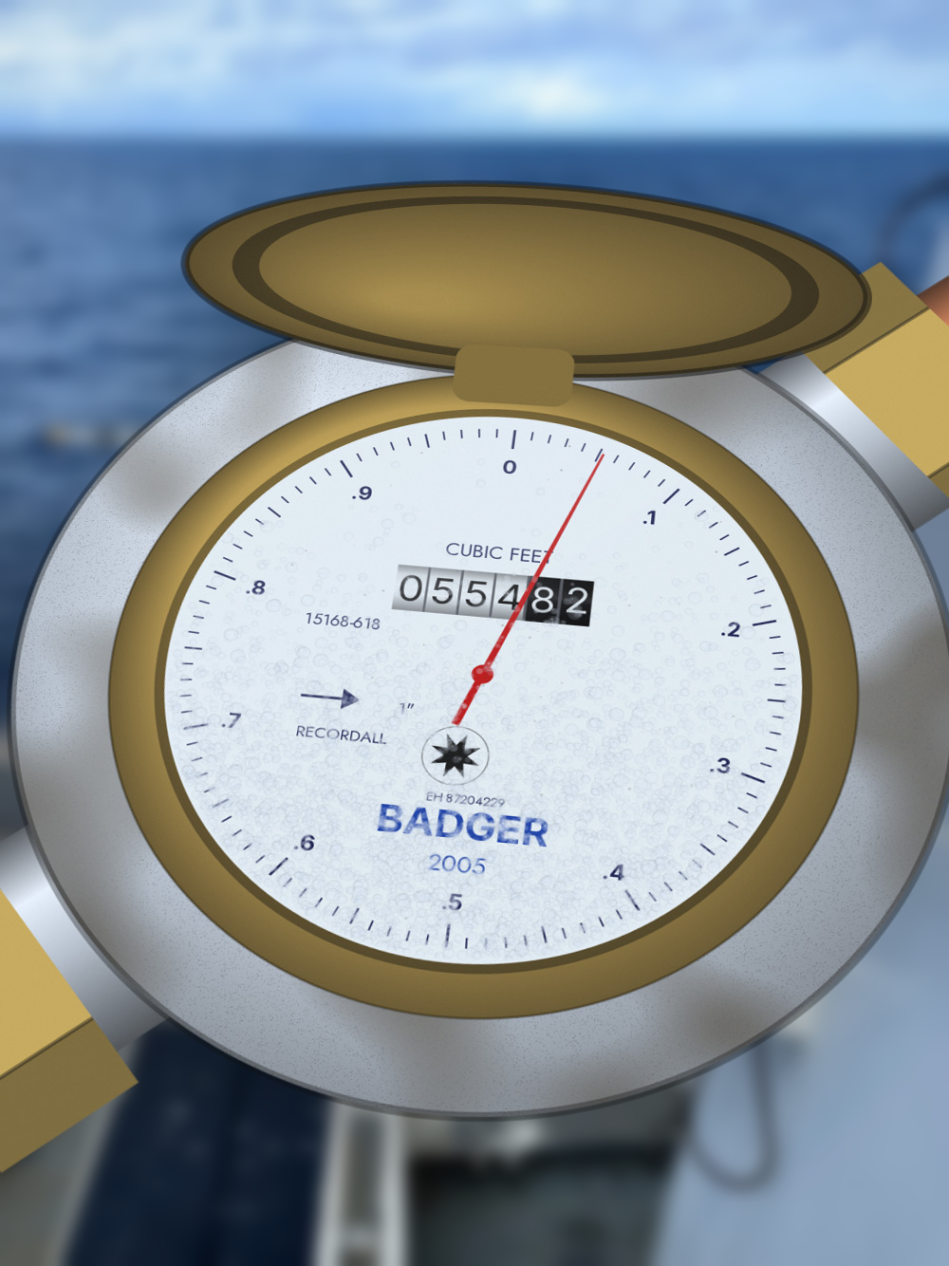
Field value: 55482.05 ft³
